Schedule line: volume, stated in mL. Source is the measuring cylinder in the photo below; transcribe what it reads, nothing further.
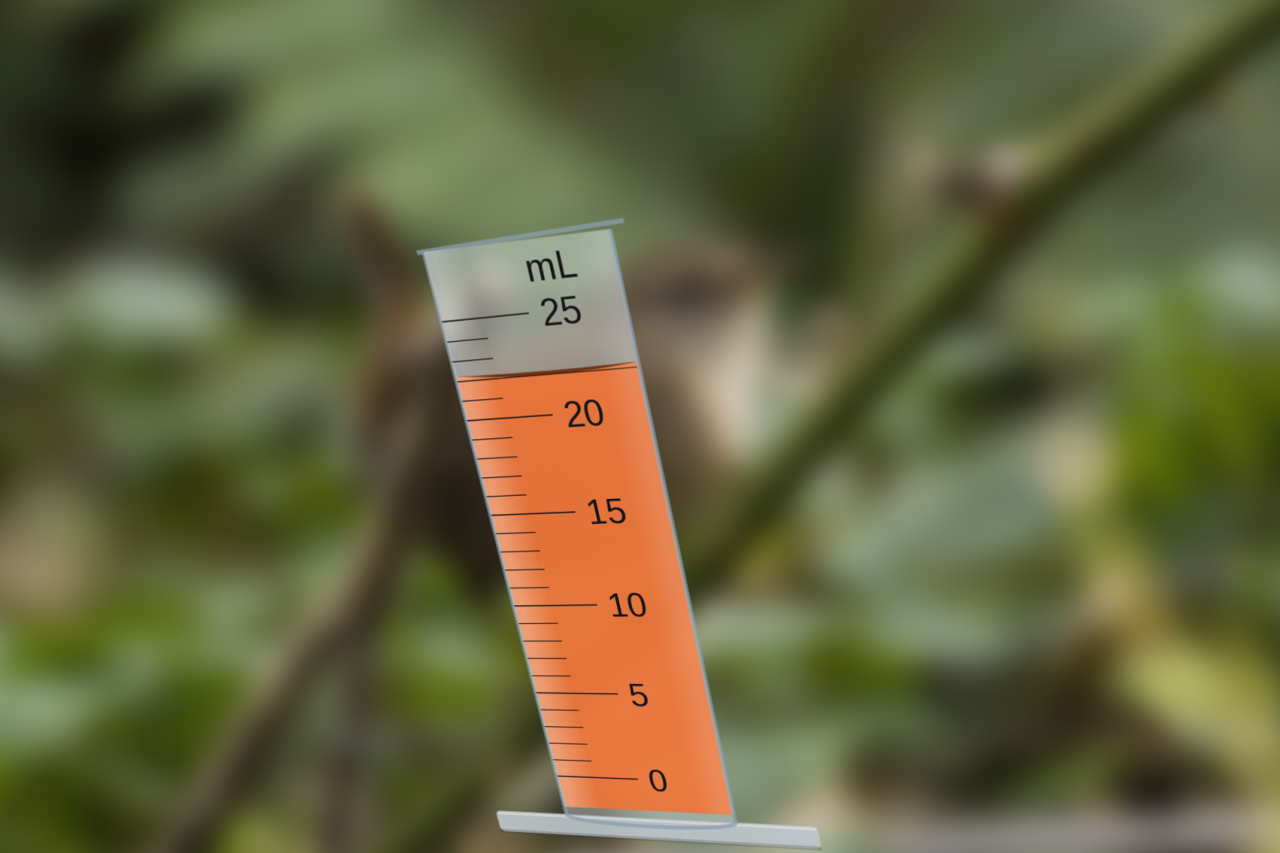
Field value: 22 mL
